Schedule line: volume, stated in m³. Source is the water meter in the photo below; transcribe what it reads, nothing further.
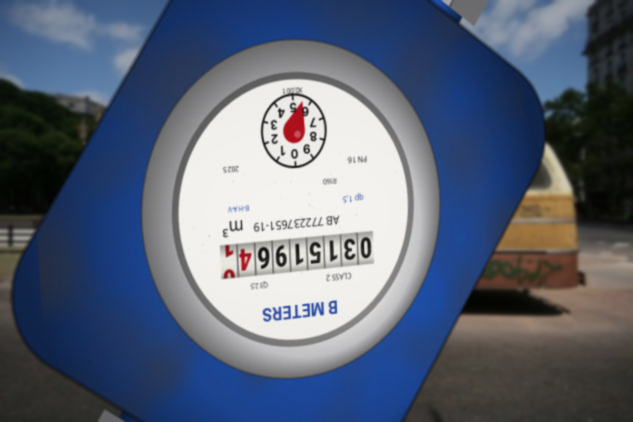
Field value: 315196.405 m³
